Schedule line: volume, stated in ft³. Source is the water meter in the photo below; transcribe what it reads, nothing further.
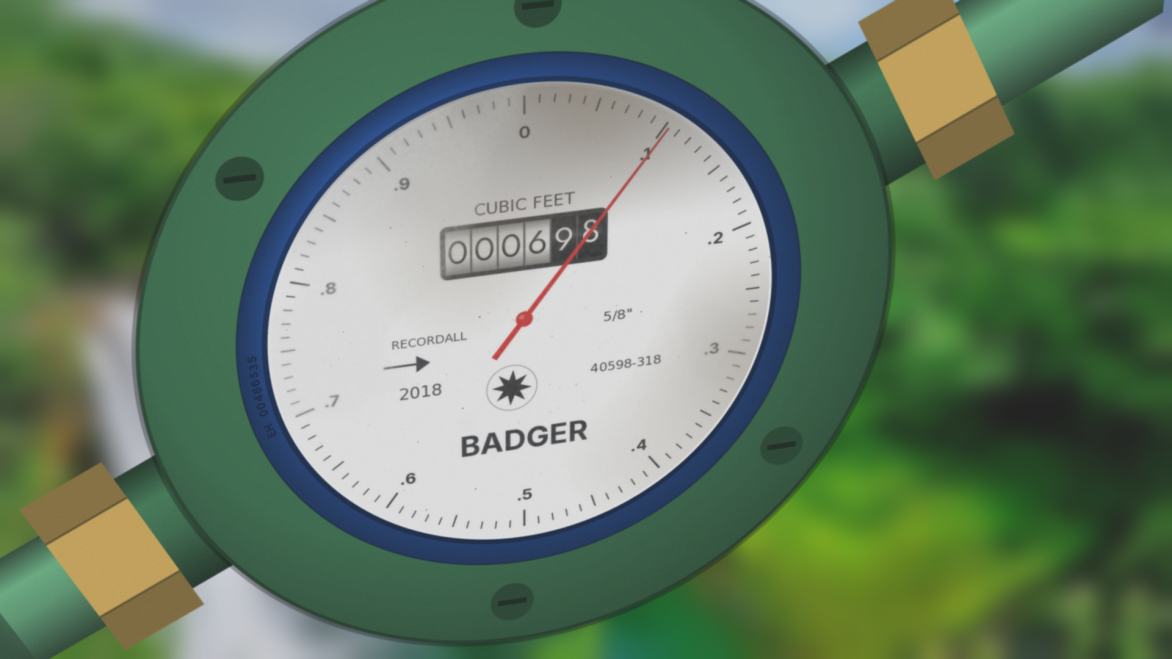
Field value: 698.10 ft³
